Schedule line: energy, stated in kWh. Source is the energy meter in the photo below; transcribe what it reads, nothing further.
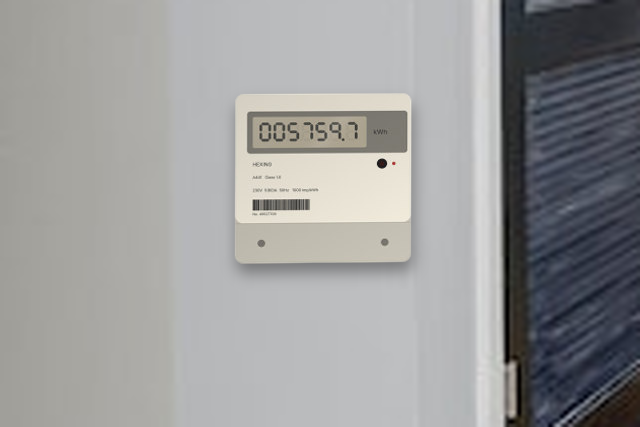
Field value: 5759.7 kWh
